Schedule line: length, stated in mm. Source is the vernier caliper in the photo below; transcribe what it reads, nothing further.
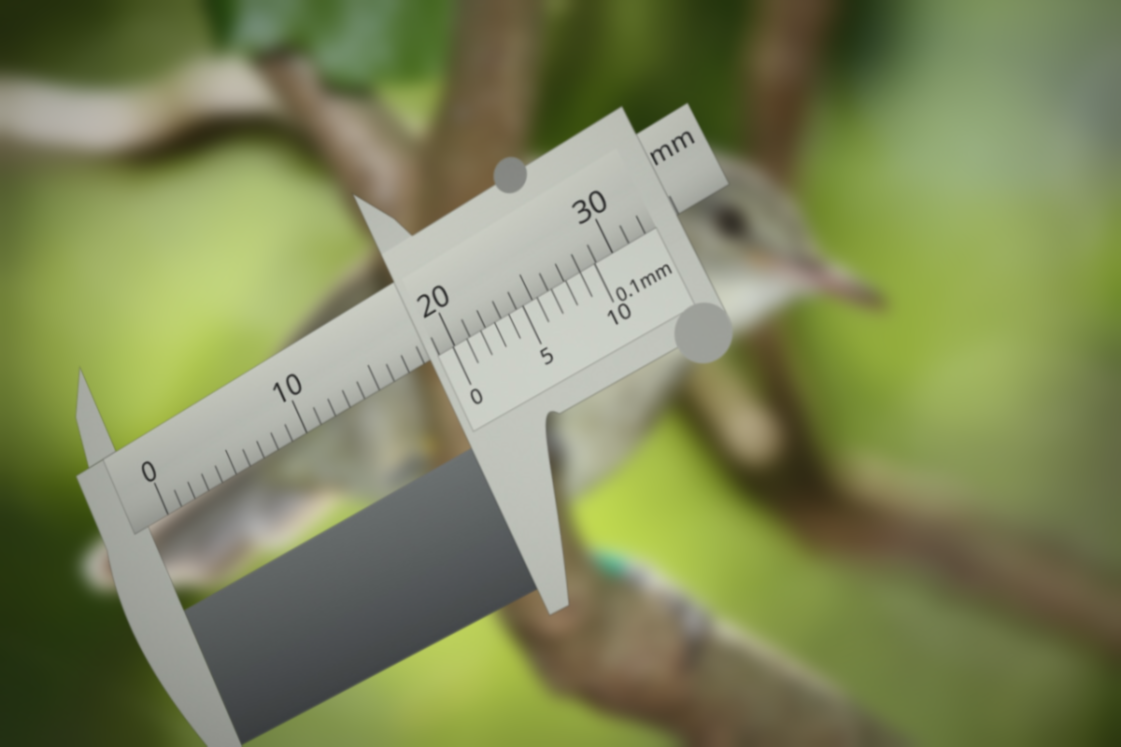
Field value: 19.9 mm
